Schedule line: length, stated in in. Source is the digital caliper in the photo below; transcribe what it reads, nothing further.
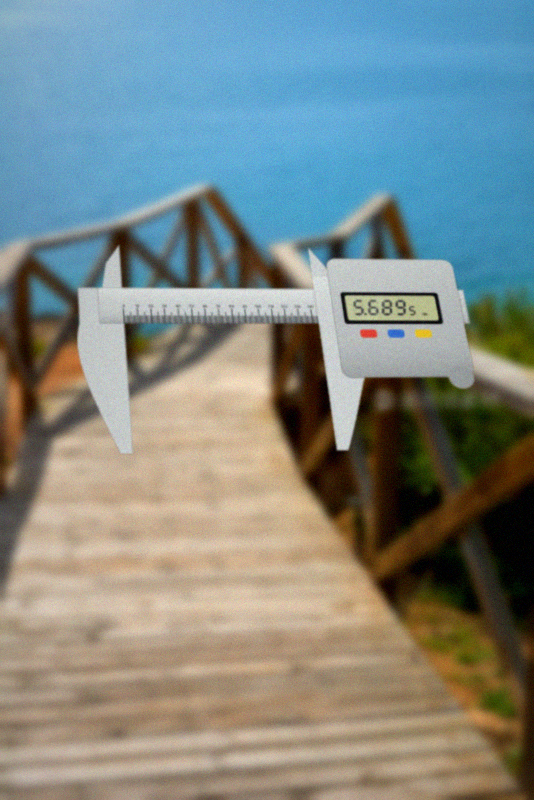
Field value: 5.6895 in
